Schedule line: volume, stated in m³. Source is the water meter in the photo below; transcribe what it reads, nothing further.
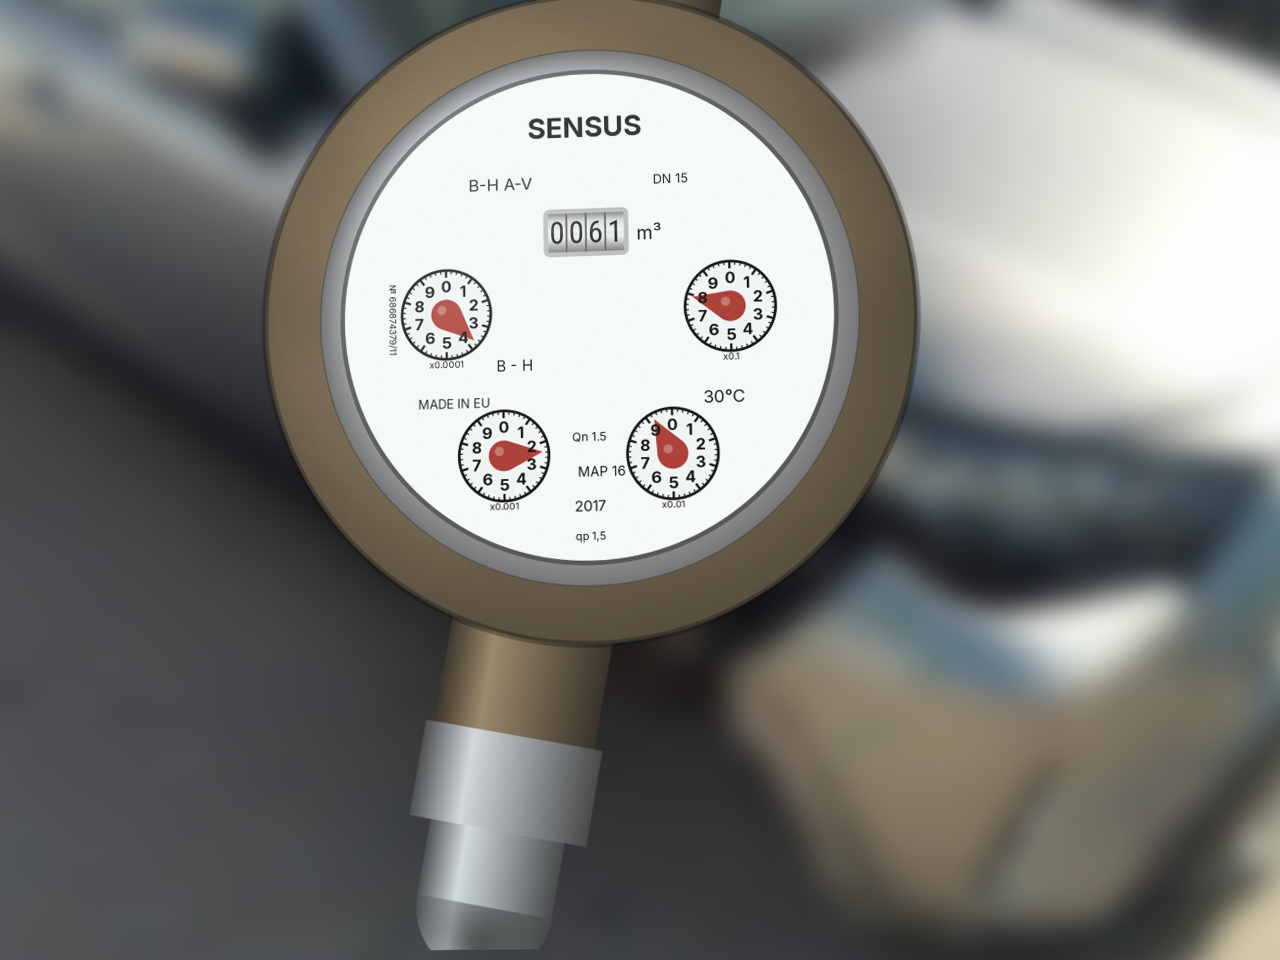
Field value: 61.7923 m³
